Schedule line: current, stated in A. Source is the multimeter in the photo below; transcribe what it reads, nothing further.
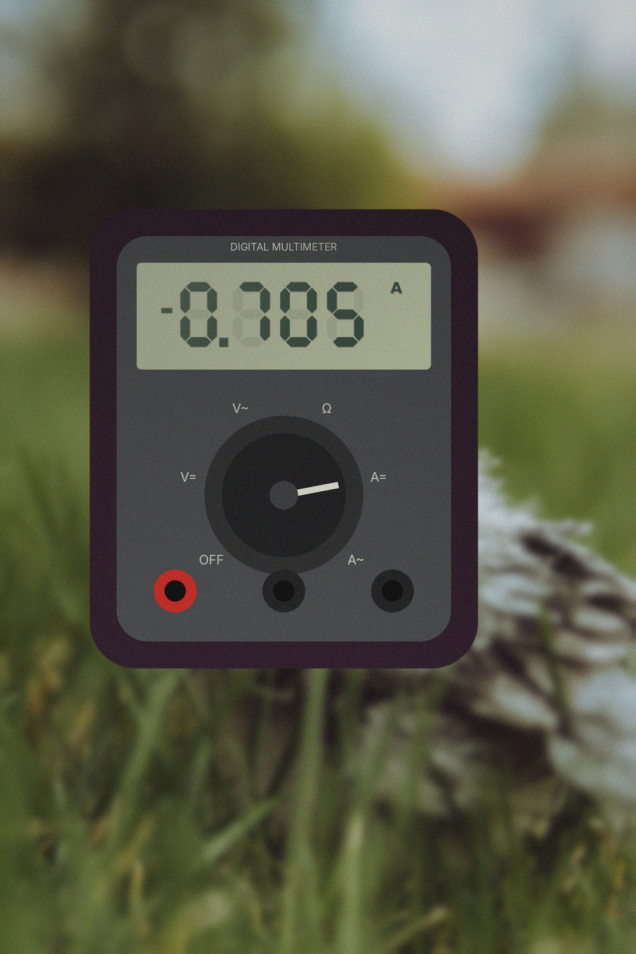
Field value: -0.705 A
